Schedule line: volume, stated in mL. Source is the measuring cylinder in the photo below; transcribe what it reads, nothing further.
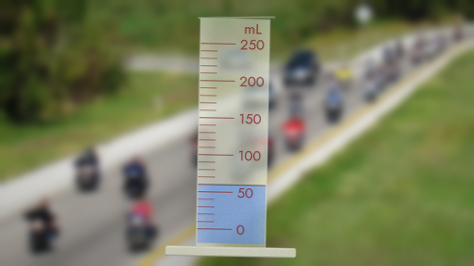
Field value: 60 mL
